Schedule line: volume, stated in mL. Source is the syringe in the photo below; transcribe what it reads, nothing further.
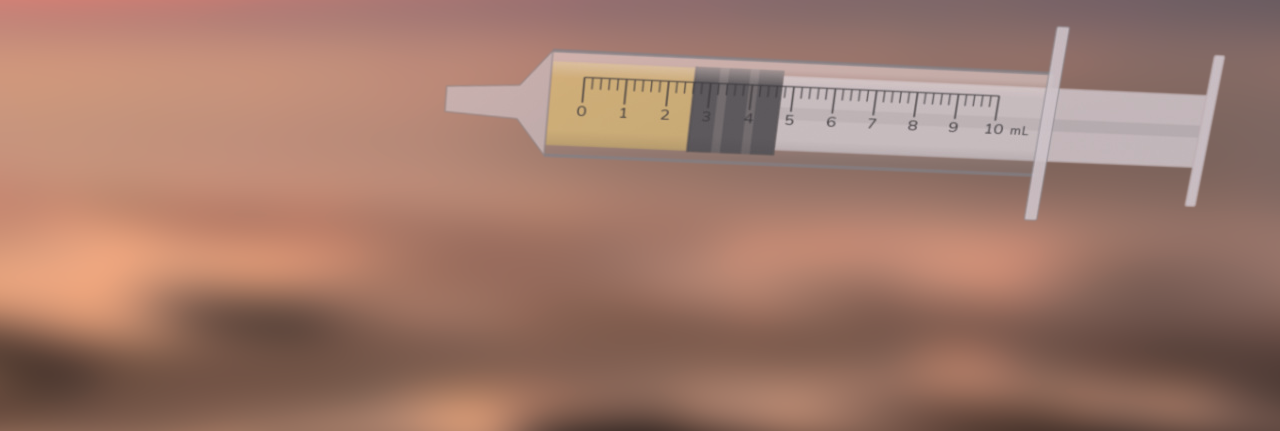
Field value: 2.6 mL
